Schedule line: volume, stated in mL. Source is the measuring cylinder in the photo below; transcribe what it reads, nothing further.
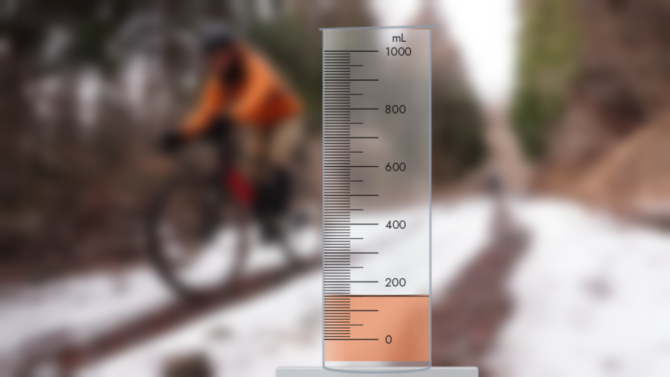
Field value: 150 mL
